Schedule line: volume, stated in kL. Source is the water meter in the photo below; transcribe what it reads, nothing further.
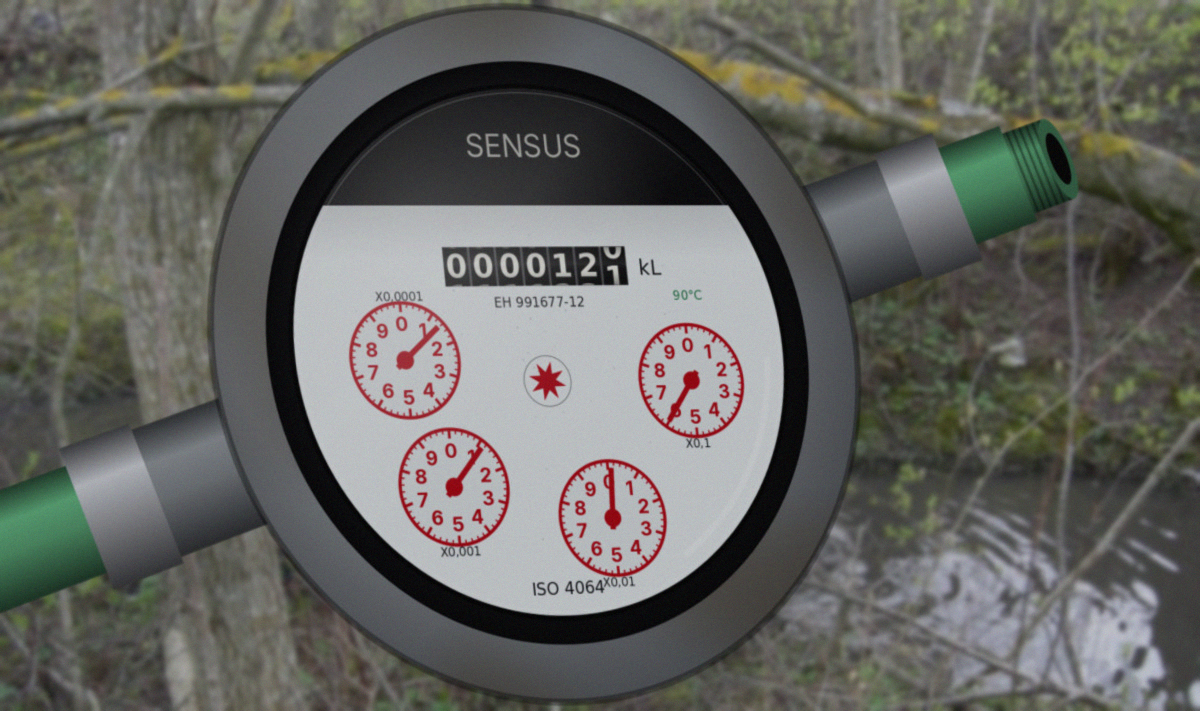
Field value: 120.6011 kL
